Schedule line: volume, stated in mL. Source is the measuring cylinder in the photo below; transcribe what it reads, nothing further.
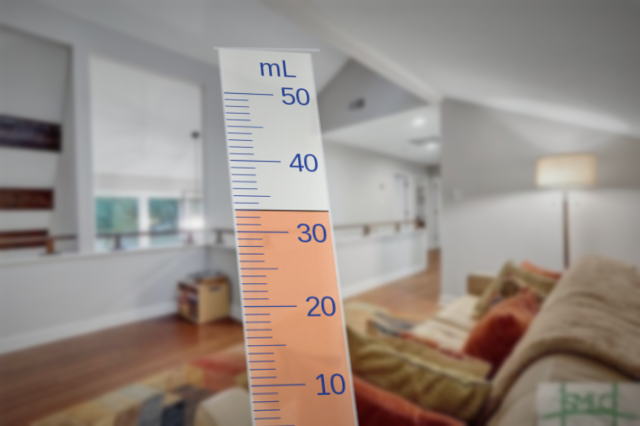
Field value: 33 mL
